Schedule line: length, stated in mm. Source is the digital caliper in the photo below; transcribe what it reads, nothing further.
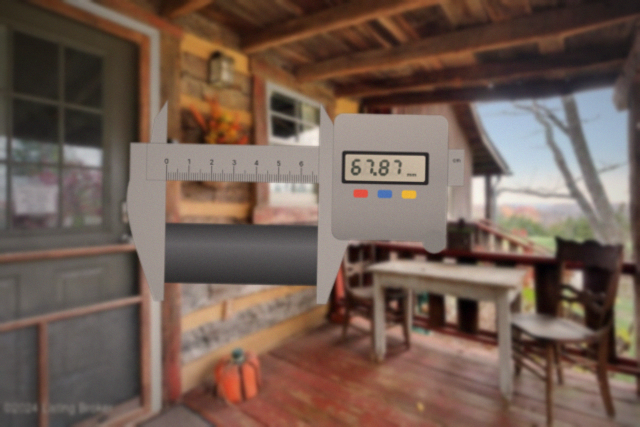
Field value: 67.87 mm
